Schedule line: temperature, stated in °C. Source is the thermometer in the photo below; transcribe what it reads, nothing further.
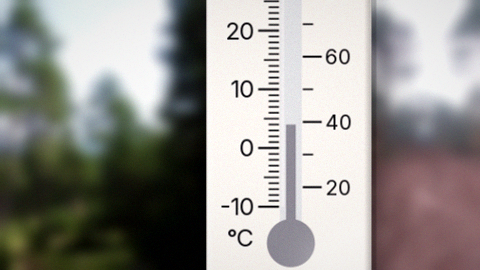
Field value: 4 °C
